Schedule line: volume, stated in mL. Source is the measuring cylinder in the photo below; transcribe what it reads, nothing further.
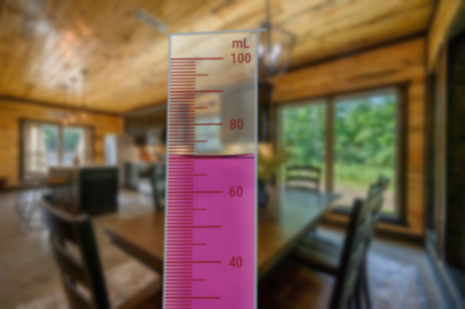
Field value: 70 mL
